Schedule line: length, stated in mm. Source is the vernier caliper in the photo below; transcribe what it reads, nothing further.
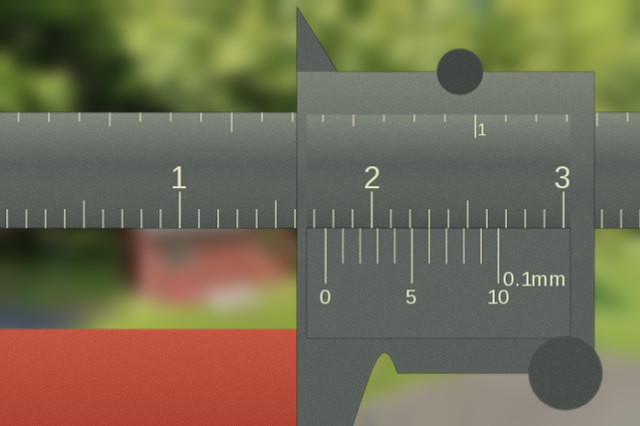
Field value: 17.6 mm
